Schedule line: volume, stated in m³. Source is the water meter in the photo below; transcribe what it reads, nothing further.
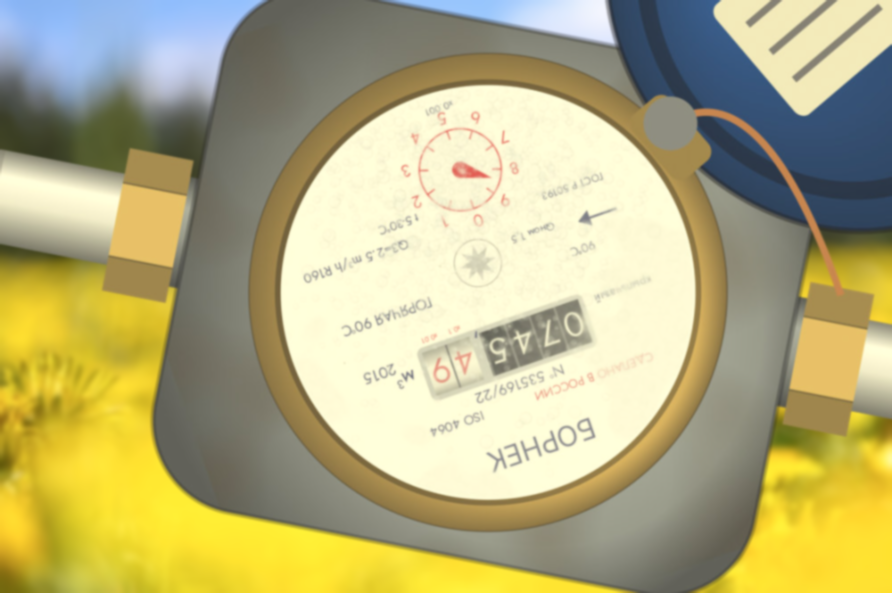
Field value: 745.498 m³
